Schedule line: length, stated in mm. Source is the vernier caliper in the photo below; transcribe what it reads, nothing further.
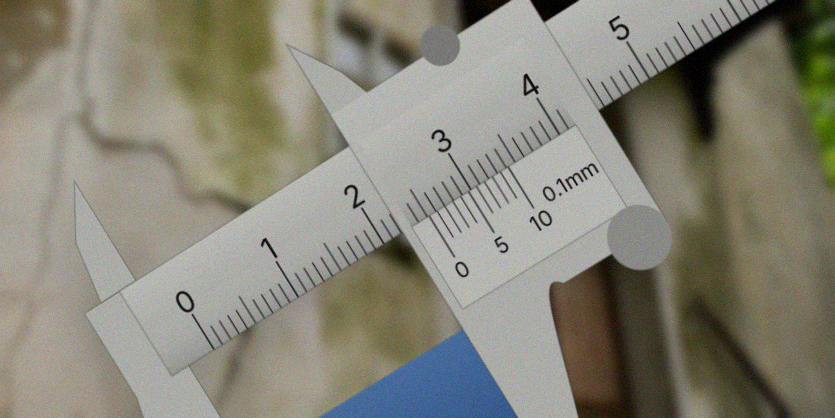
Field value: 25.2 mm
